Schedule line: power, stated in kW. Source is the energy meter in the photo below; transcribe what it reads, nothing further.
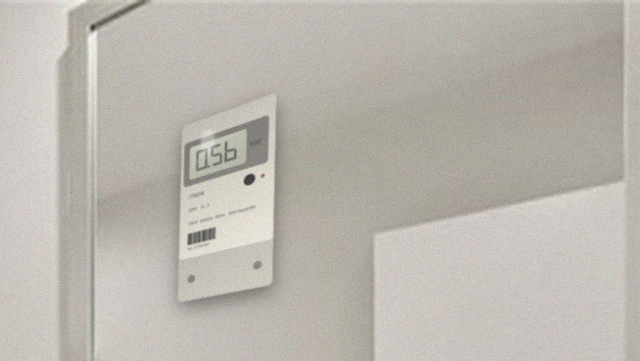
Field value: 0.56 kW
